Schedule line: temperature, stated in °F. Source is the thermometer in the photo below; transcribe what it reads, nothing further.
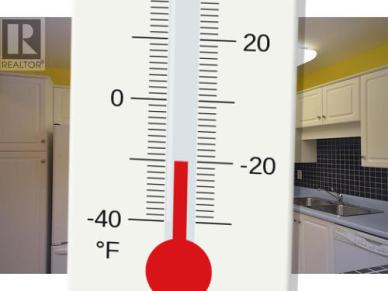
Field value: -20 °F
